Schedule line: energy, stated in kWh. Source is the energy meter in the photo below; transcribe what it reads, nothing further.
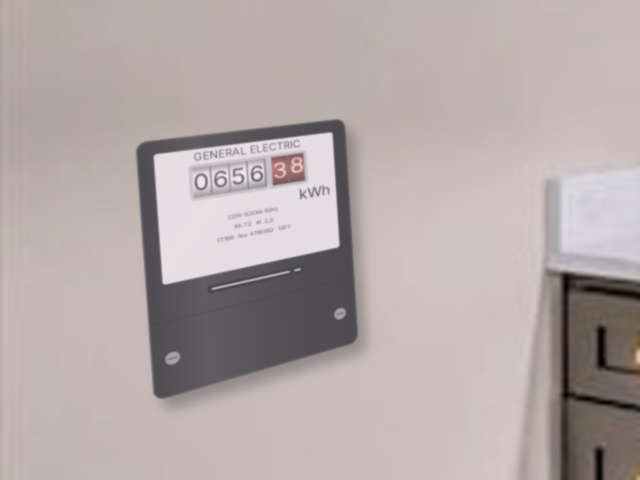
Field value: 656.38 kWh
